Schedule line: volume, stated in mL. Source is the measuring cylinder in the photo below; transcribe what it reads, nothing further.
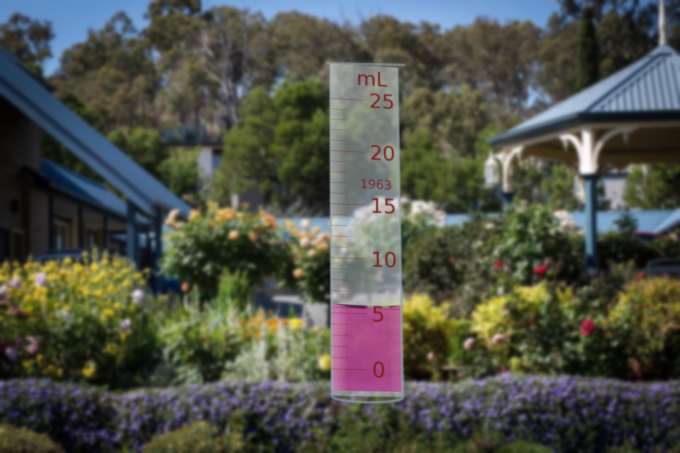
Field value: 5.5 mL
